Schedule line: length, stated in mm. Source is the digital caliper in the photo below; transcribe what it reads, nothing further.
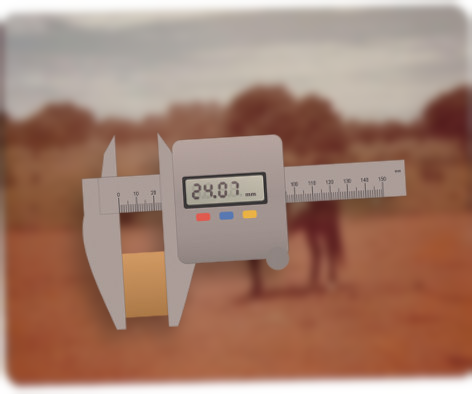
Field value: 24.07 mm
